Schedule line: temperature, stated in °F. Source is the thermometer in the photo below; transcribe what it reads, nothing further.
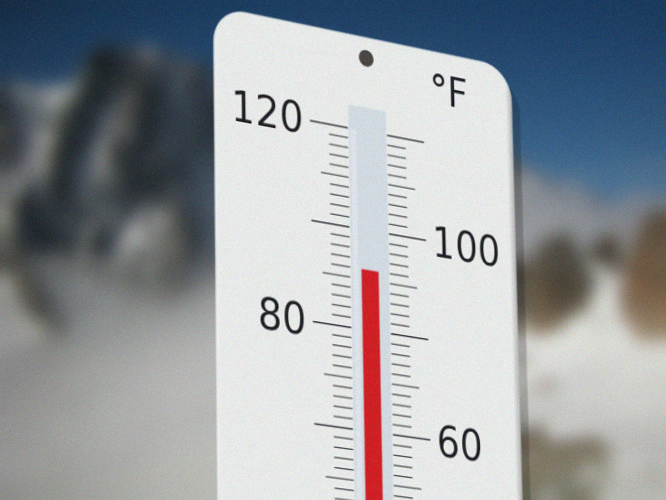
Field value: 92 °F
